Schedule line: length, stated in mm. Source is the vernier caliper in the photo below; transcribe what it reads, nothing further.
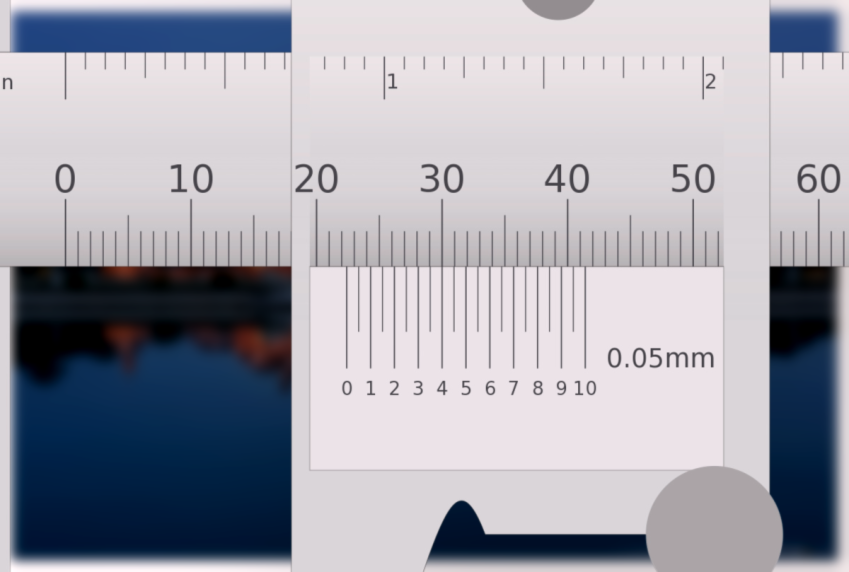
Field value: 22.4 mm
